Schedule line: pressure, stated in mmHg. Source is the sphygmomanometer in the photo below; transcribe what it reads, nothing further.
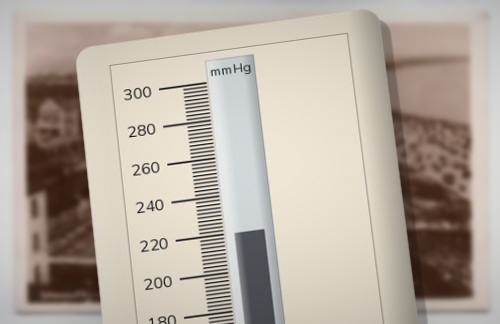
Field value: 220 mmHg
